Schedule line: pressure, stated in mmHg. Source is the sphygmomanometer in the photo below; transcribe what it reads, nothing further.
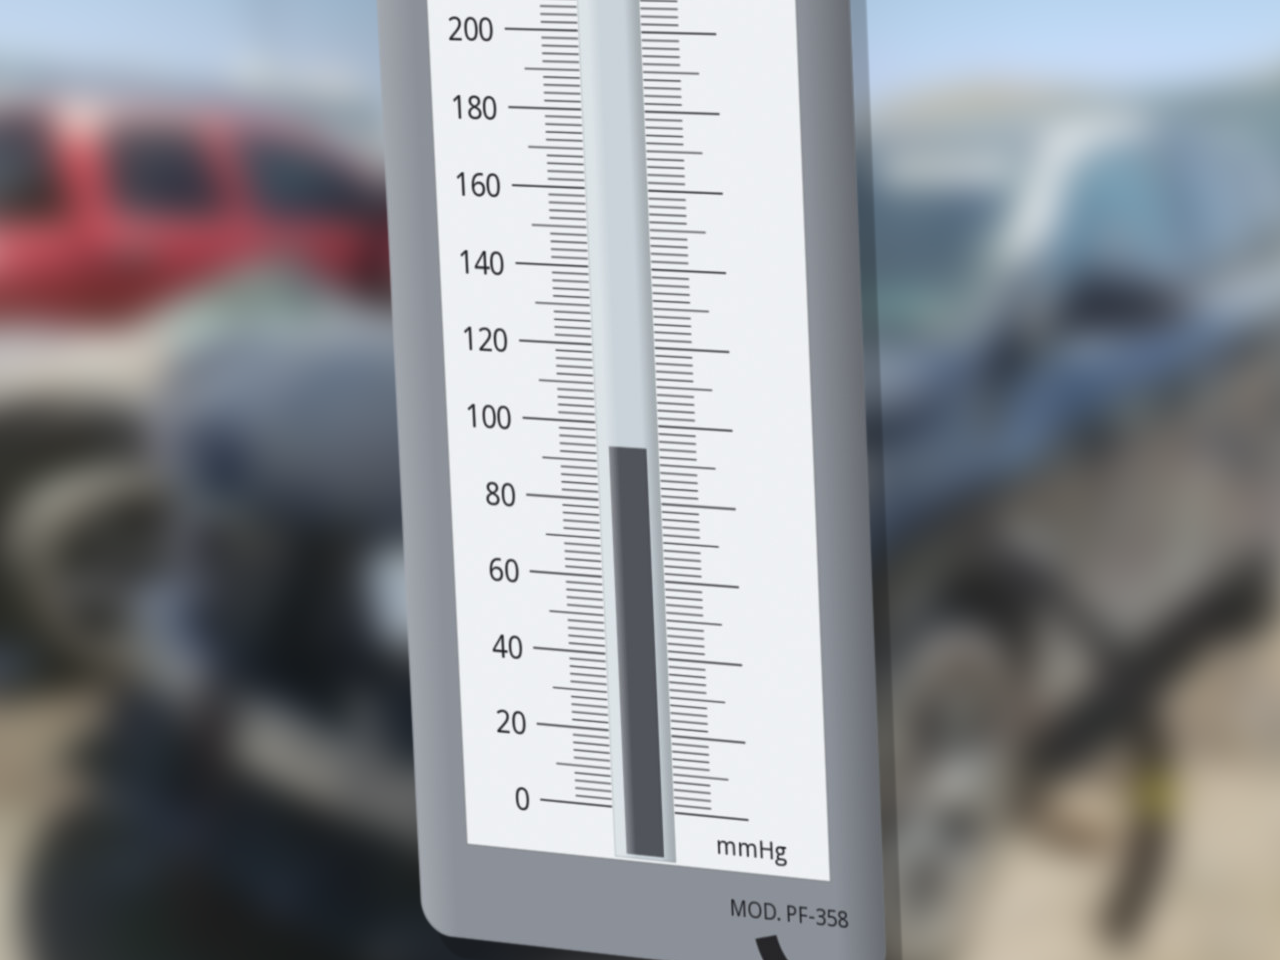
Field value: 94 mmHg
